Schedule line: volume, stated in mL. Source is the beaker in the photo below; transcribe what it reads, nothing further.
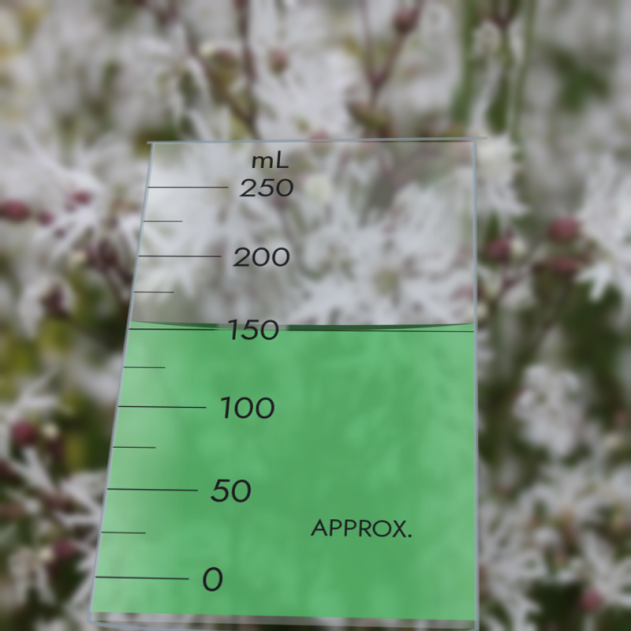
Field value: 150 mL
